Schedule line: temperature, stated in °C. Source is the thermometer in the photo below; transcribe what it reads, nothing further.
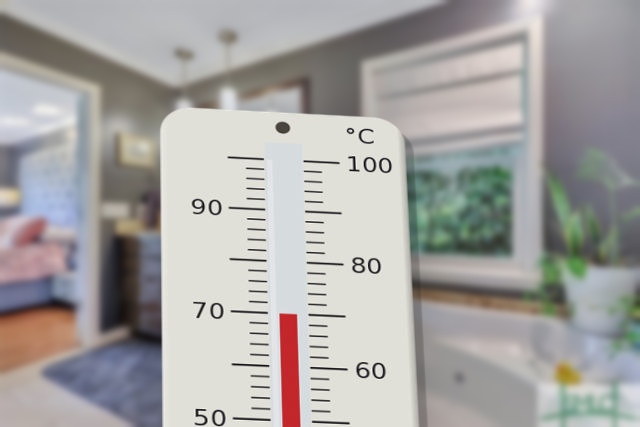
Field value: 70 °C
